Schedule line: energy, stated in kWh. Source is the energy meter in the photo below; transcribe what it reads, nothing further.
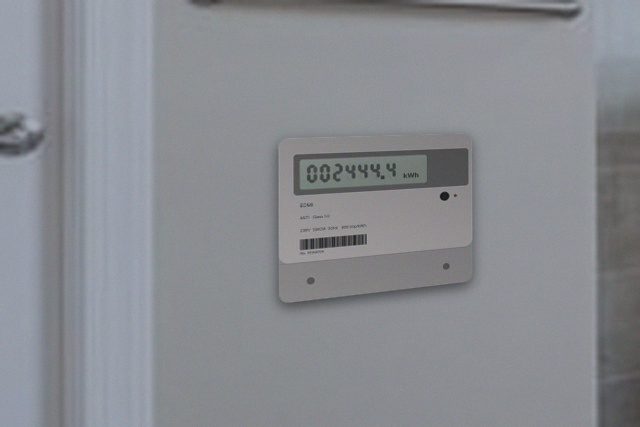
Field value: 2444.4 kWh
